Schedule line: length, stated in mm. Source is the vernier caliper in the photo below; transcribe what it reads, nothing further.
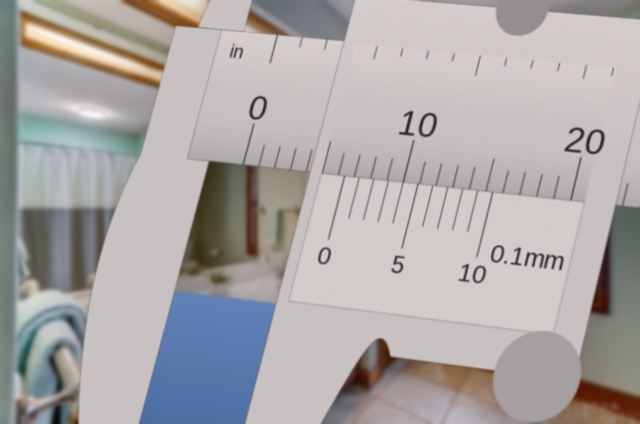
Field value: 6.4 mm
